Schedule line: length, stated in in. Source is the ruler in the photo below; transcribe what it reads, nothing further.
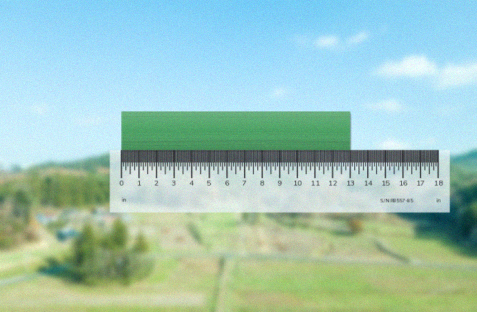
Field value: 13 in
